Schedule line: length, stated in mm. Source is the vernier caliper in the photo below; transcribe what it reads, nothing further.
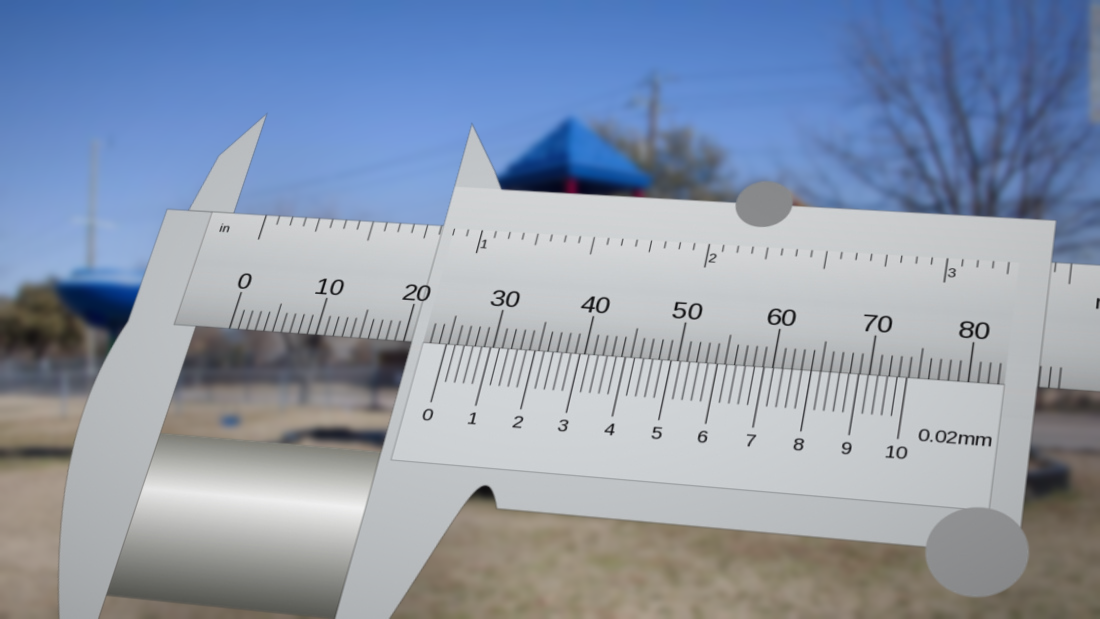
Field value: 24.8 mm
